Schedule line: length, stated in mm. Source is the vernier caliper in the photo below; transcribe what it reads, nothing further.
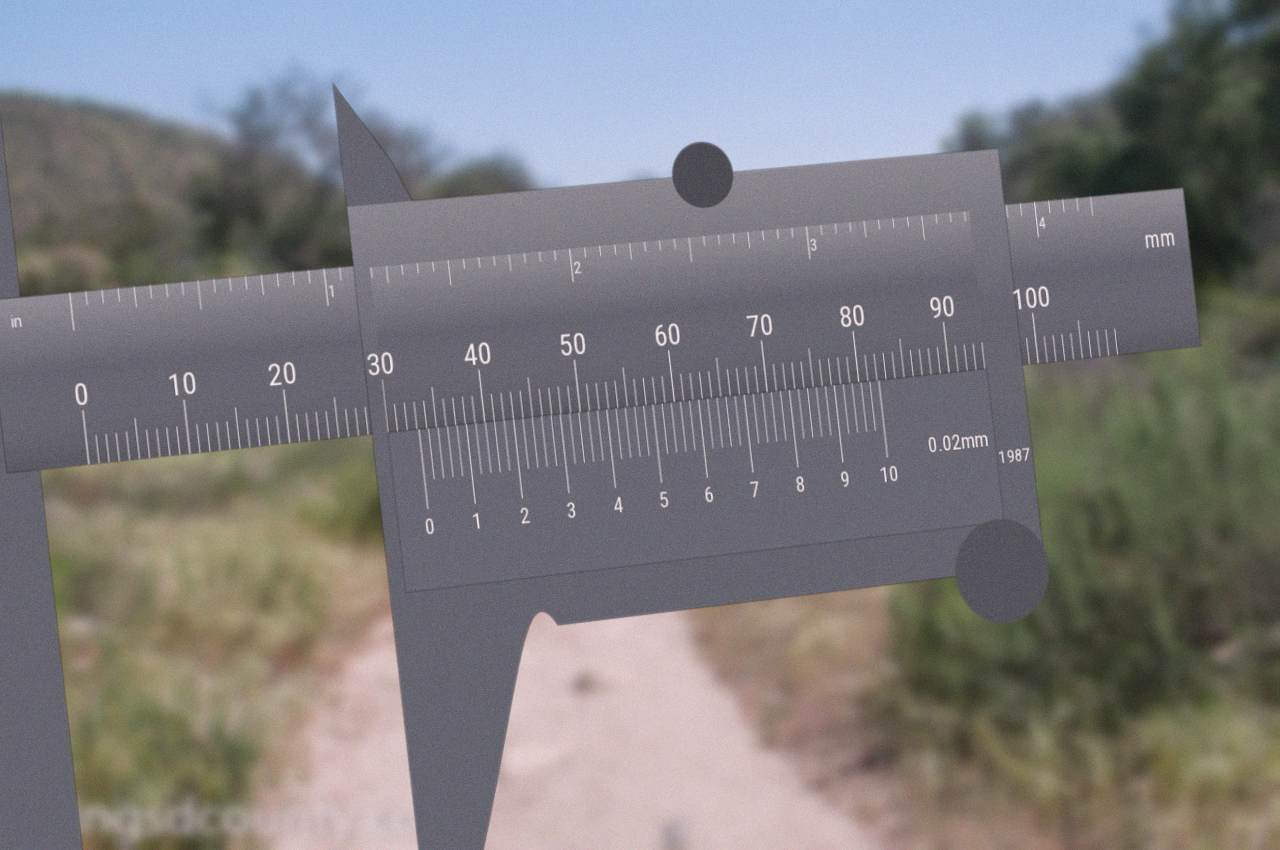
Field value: 33.2 mm
